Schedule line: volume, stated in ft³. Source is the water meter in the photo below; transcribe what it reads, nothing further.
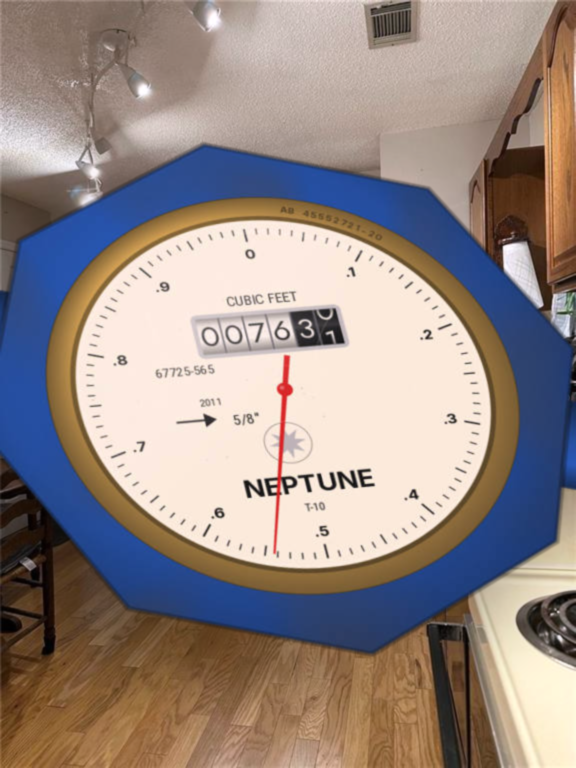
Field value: 7630.54 ft³
